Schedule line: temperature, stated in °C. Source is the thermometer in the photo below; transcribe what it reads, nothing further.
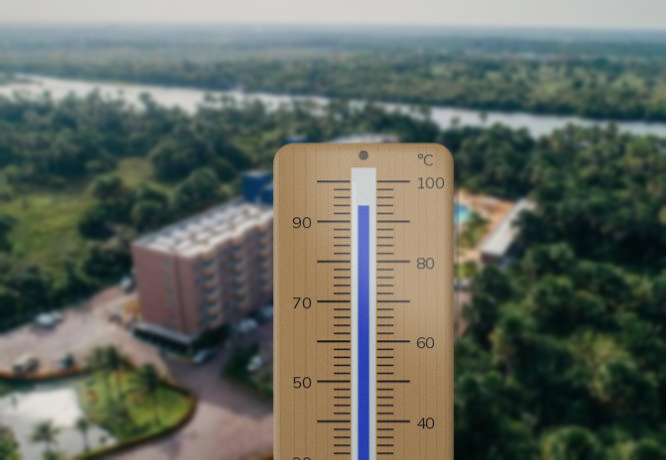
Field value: 94 °C
